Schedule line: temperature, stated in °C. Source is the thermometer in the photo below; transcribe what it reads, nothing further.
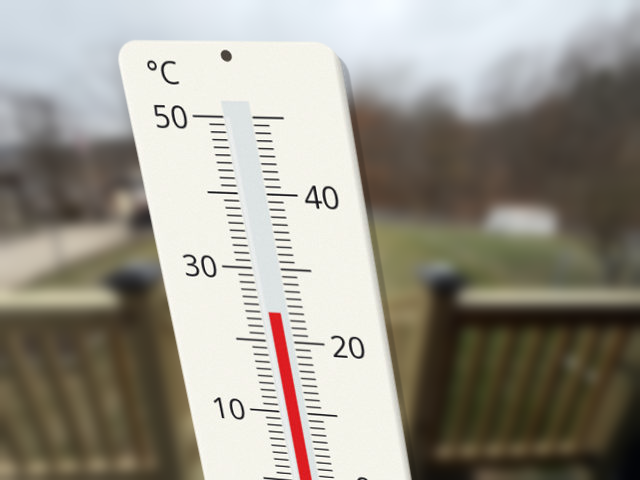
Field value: 24 °C
